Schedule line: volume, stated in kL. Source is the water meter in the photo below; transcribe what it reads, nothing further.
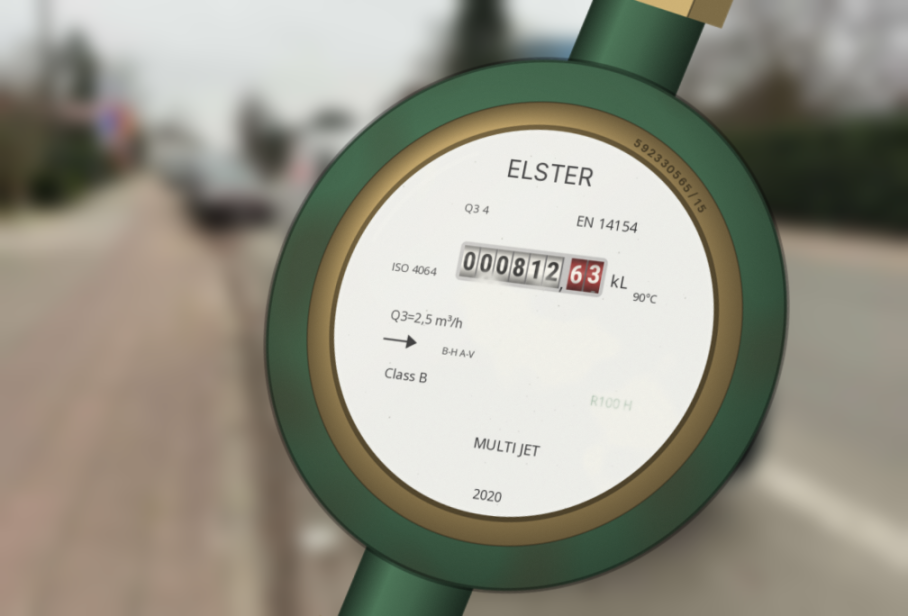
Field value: 812.63 kL
